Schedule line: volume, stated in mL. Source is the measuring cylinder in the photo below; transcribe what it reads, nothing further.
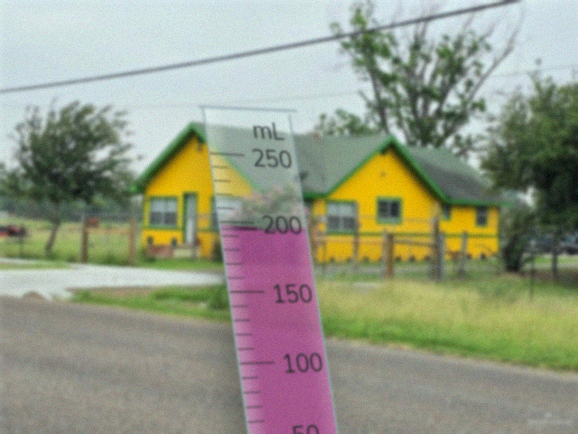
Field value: 195 mL
